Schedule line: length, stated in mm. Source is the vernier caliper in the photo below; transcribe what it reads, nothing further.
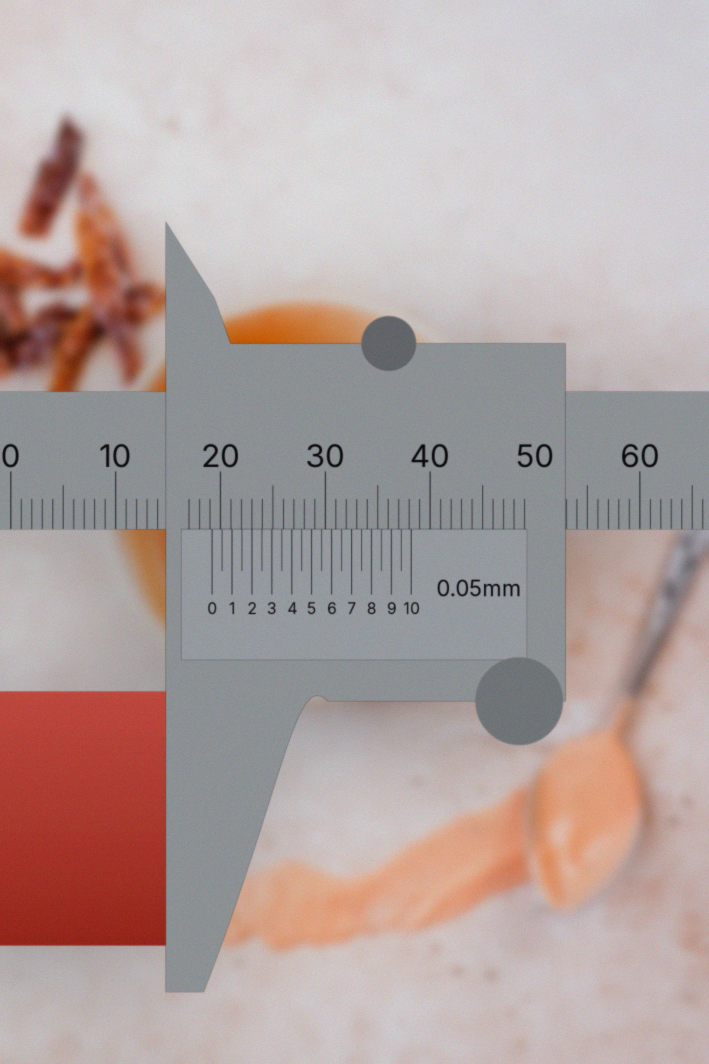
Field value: 19.2 mm
